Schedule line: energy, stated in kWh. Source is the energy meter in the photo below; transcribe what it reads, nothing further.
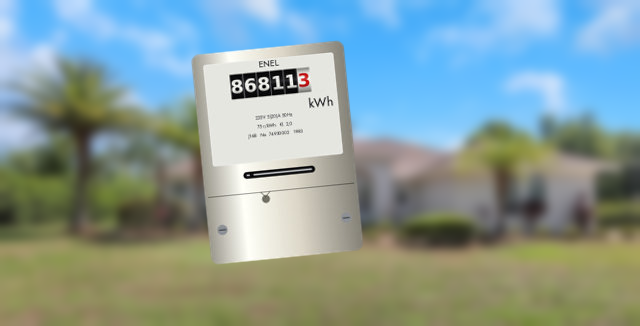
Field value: 86811.3 kWh
